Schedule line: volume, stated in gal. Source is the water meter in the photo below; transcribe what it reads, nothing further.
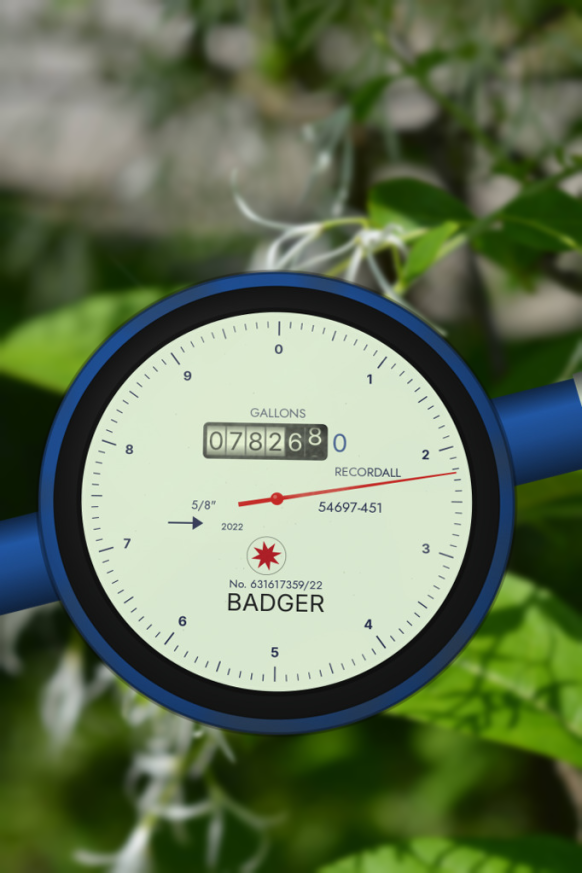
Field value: 782682.2 gal
